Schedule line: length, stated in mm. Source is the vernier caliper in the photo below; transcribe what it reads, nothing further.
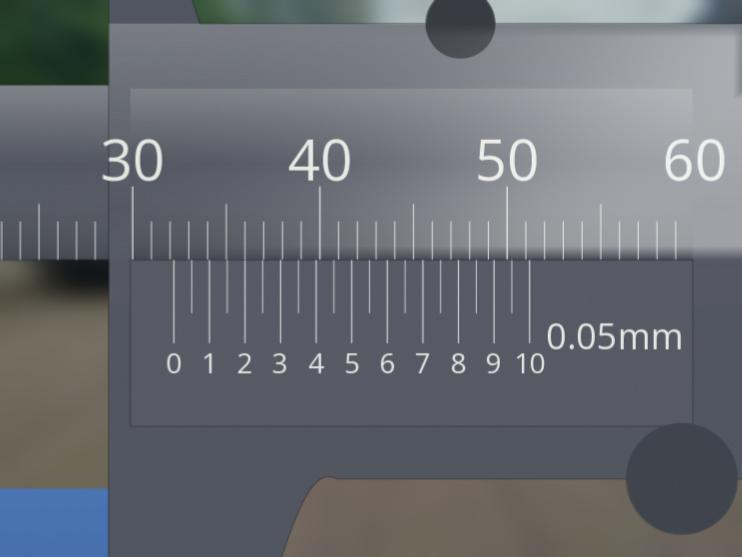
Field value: 32.2 mm
